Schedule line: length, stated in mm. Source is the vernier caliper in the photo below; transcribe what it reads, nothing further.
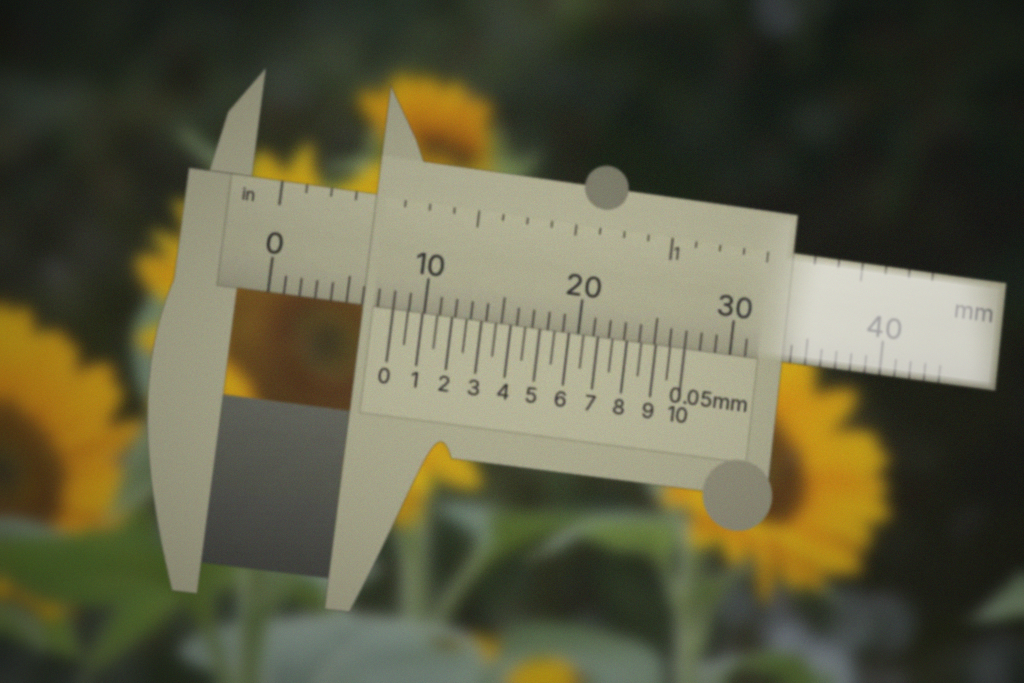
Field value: 8.0 mm
